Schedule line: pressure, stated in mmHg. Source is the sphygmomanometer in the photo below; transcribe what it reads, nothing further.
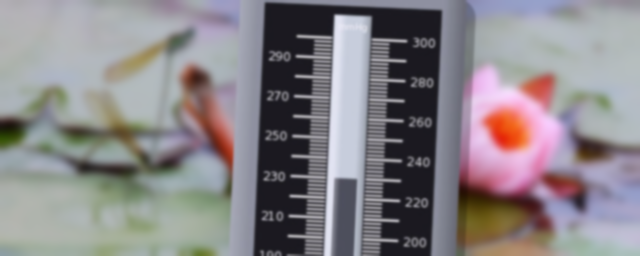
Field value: 230 mmHg
